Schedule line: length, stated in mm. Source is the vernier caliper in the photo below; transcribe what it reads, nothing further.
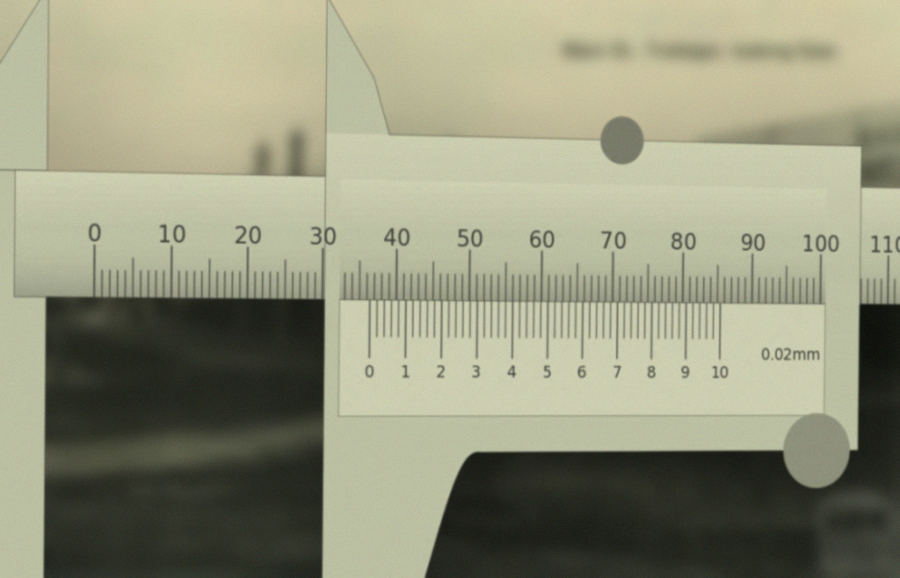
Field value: 36.4 mm
